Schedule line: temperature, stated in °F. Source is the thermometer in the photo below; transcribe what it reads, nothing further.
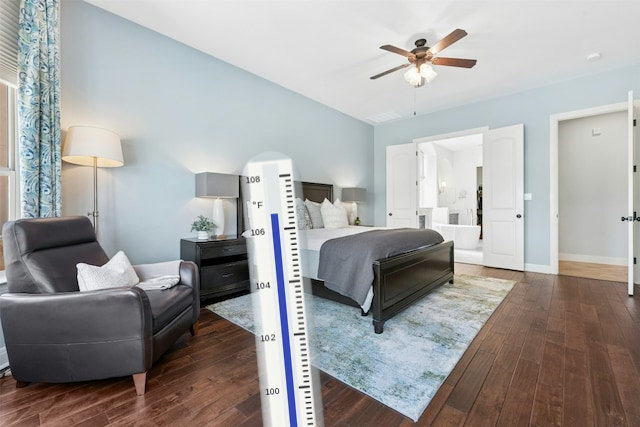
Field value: 106.6 °F
